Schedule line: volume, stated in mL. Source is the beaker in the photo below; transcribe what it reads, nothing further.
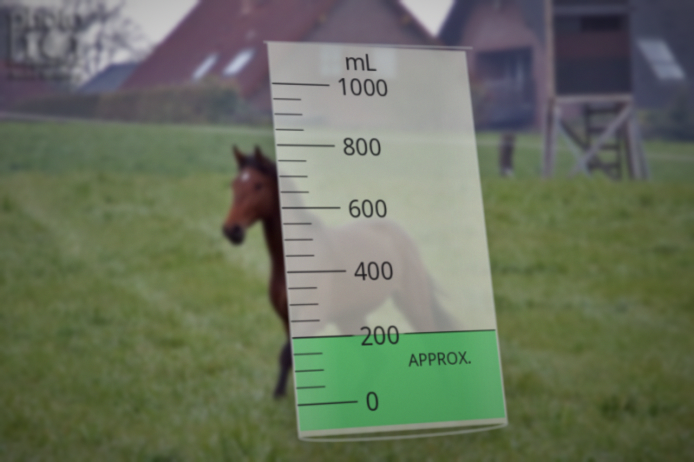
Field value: 200 mL
